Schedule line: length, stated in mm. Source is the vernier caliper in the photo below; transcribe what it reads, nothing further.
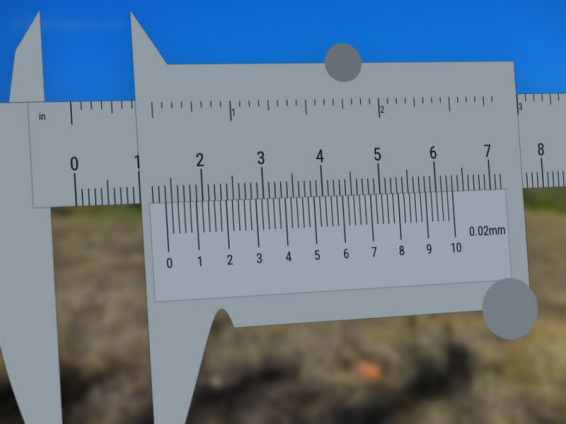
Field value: 14.0 mm
